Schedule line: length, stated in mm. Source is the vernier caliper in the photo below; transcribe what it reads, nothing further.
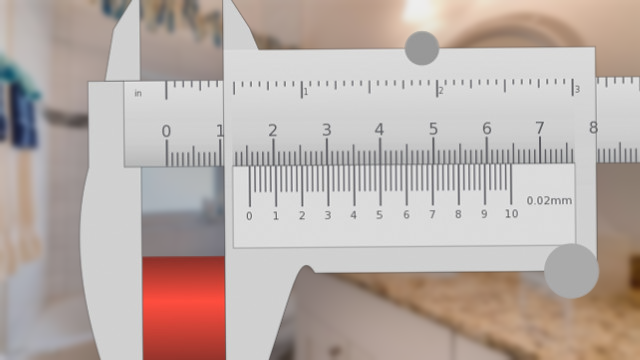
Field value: 15.5 mm
